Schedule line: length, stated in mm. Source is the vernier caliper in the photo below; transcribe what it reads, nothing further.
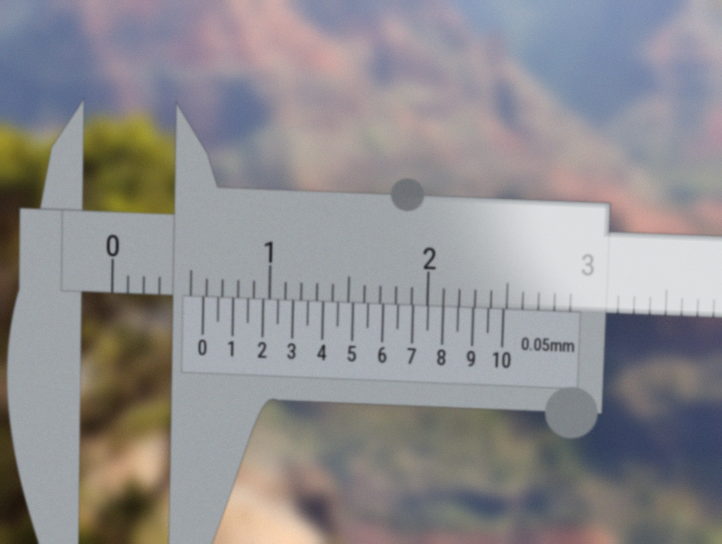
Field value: 5.8 mm
